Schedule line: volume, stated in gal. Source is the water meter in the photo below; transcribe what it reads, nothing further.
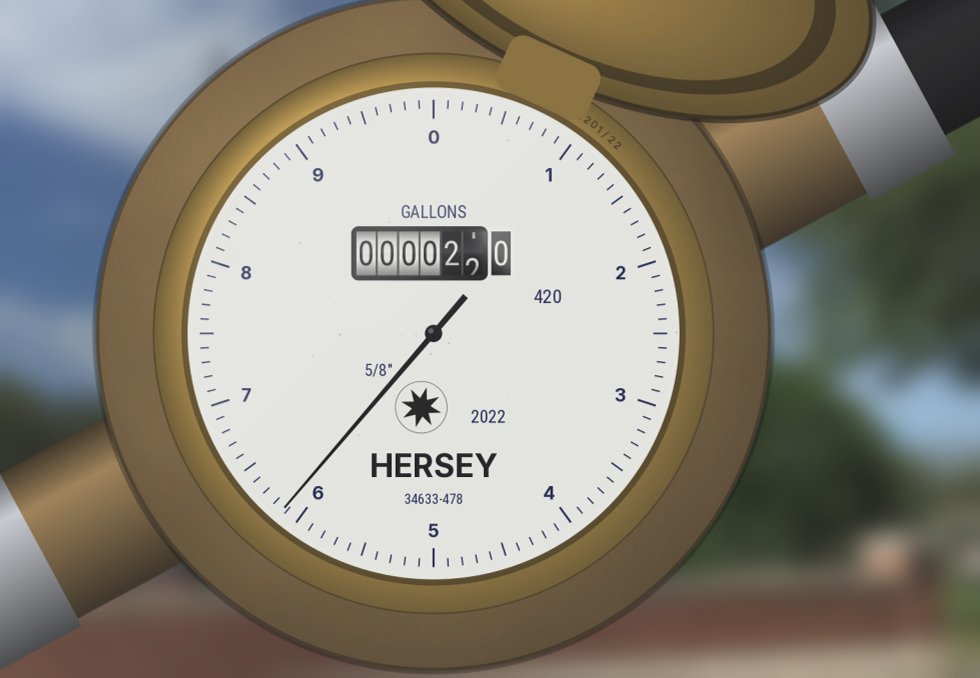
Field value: 216.1 gal
